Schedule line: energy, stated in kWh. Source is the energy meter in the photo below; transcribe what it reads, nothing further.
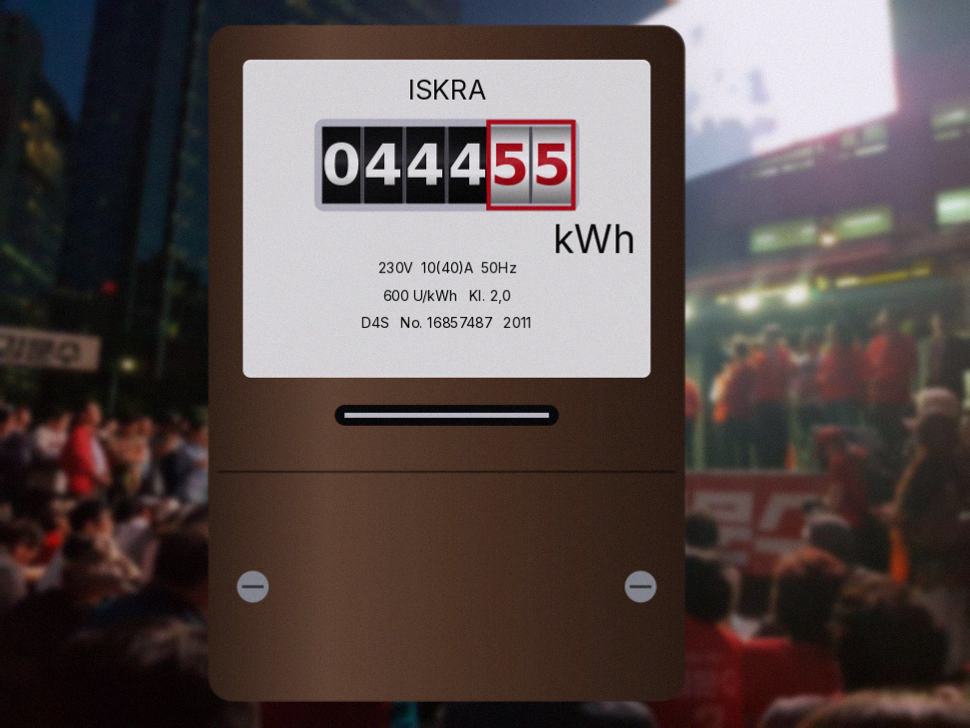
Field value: 444.55 kWh
